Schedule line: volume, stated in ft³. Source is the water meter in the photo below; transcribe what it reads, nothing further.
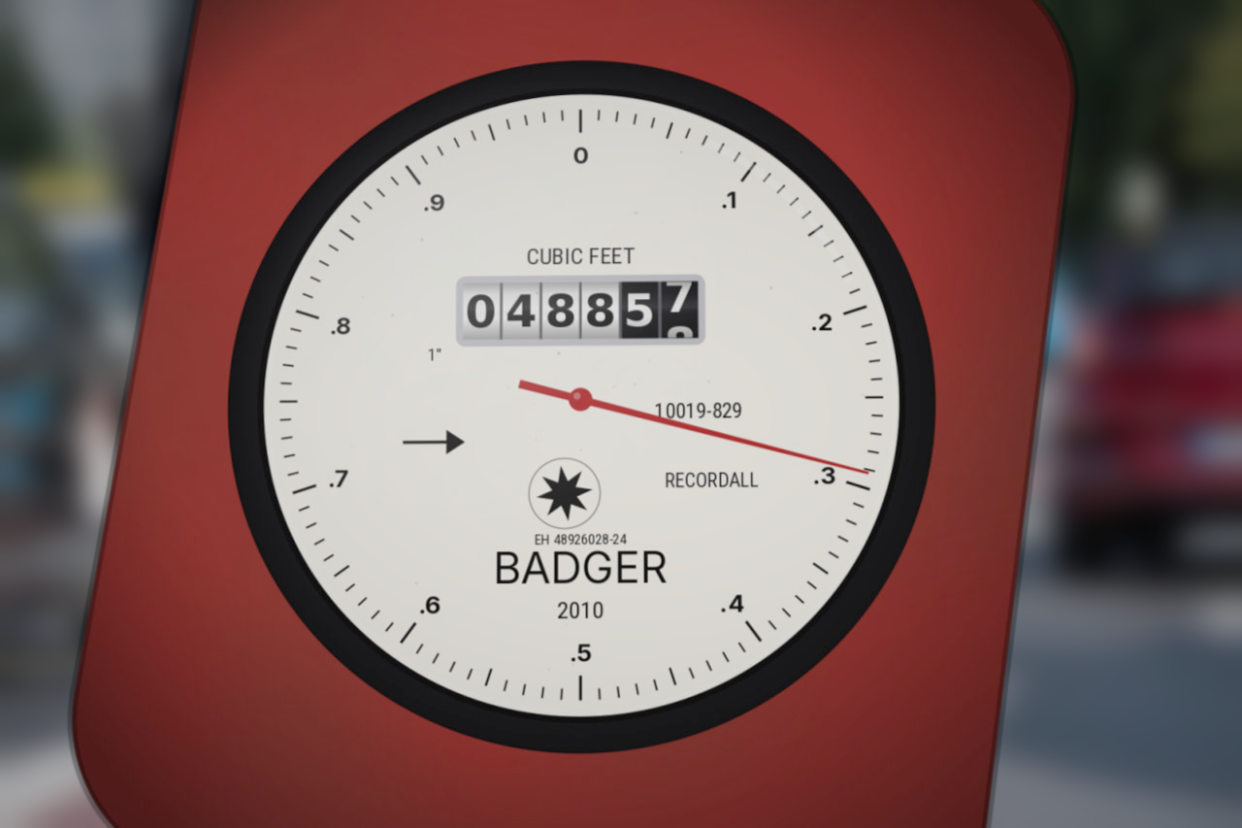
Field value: 48857.29 ft³
